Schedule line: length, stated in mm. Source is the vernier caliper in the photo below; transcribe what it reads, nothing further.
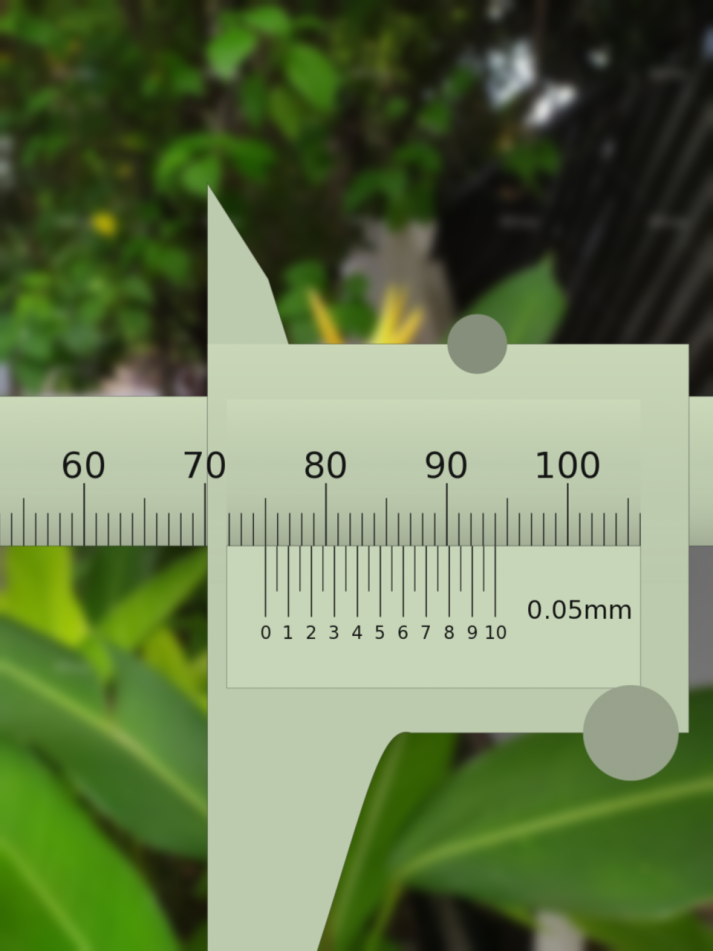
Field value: 75.0 mm
